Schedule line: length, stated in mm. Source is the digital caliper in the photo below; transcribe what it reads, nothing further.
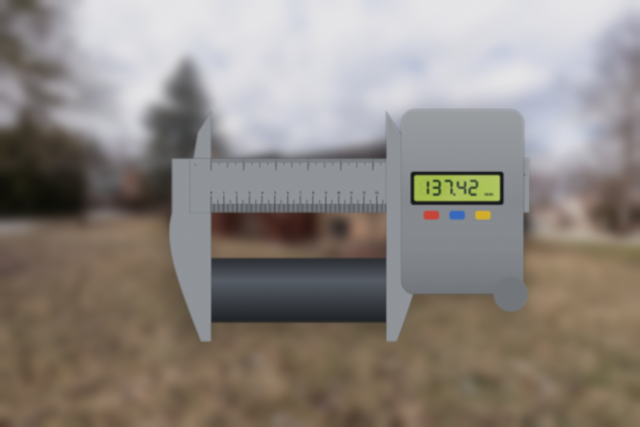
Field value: 137.42 mm
